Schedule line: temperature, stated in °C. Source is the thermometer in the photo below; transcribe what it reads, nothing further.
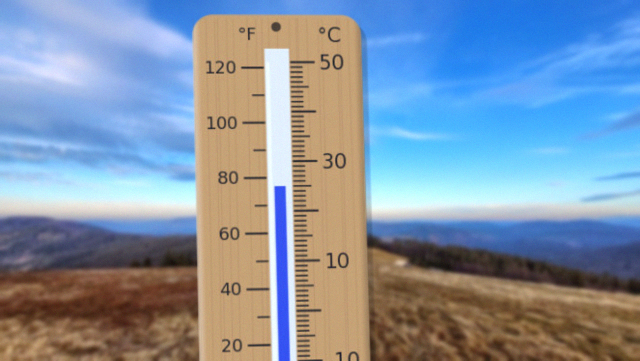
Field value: 25 °C
